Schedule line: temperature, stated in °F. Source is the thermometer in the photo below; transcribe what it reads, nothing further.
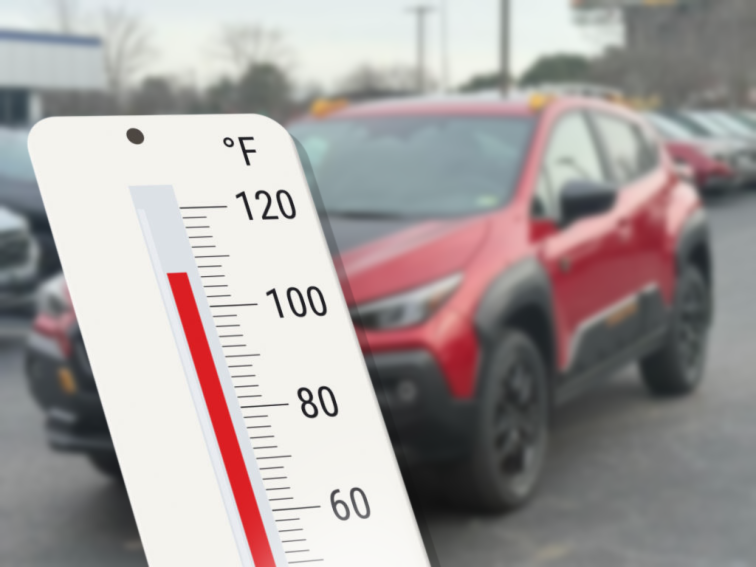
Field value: 107 °F
